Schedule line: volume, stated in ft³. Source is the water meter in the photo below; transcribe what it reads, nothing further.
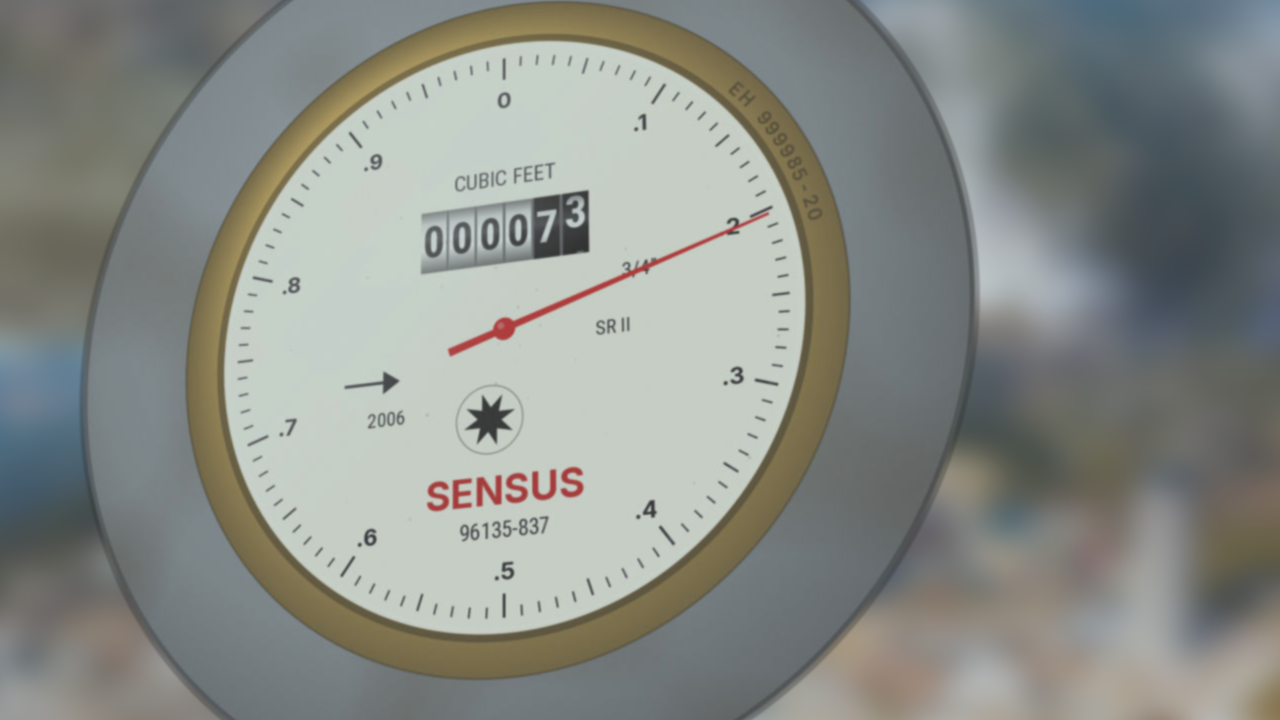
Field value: 73.20 ft³
